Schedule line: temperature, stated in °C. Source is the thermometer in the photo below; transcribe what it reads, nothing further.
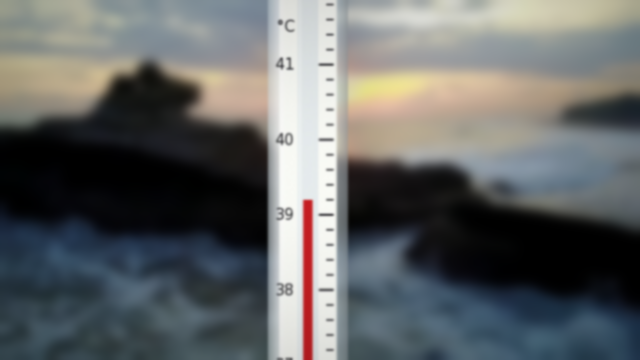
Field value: 39.2 °C
